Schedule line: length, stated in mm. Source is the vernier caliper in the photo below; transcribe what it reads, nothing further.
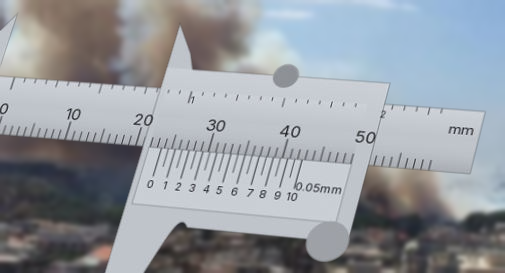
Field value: 23.6 mm
